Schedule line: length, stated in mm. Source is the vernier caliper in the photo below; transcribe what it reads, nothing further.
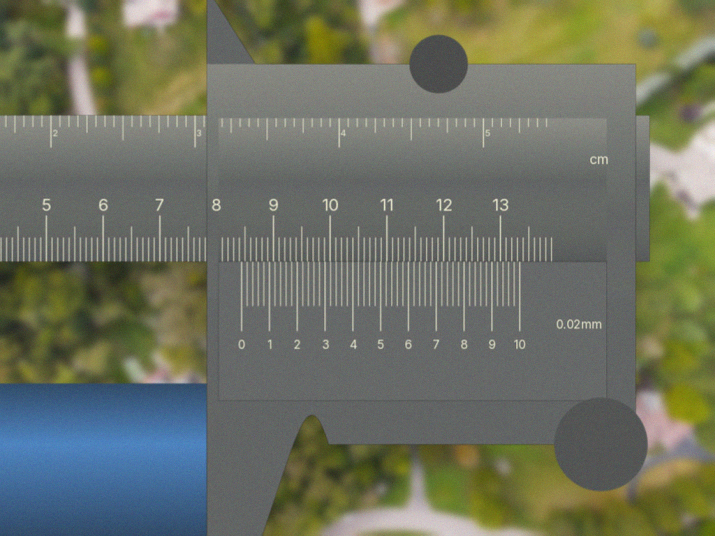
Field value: 84.4 mm
